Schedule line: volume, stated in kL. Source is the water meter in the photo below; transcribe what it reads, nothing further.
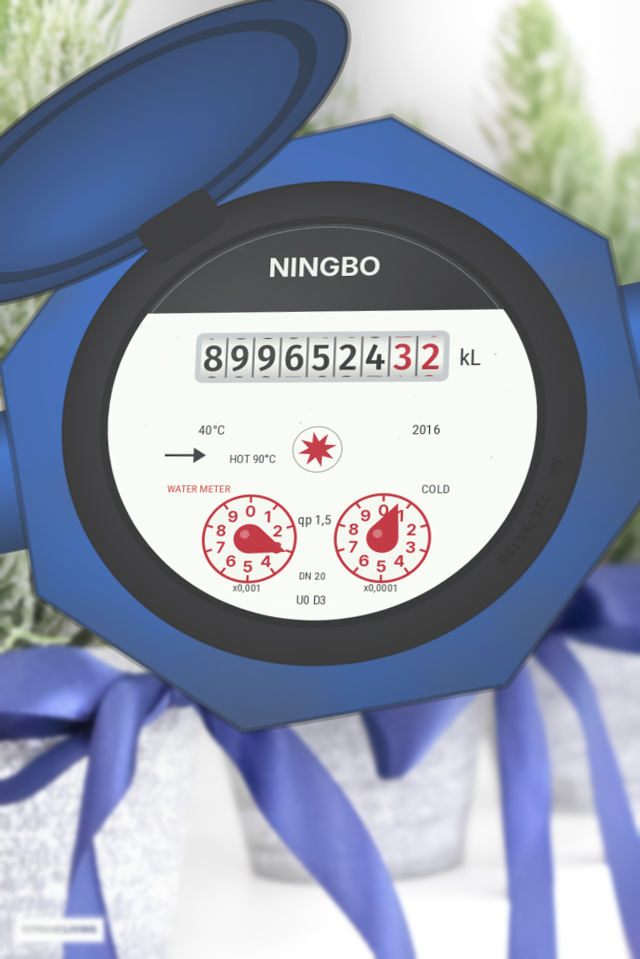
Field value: 8996524.3230 kL
